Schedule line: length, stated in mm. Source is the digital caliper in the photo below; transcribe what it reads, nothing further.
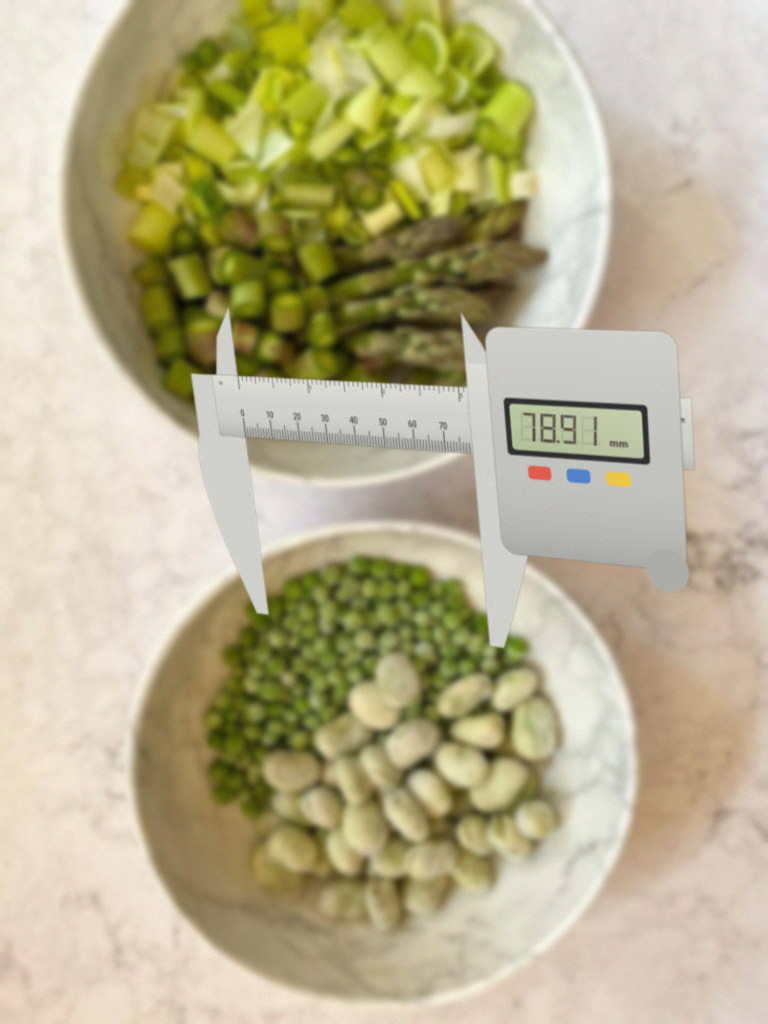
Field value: 78.91 mm
